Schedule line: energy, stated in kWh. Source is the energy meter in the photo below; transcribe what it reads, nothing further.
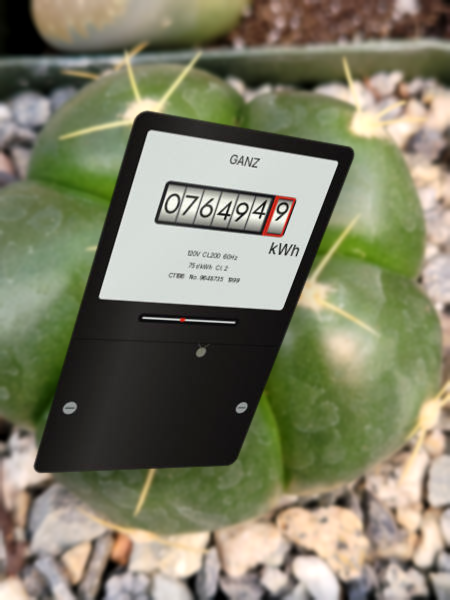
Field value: 76494.9 kWh
